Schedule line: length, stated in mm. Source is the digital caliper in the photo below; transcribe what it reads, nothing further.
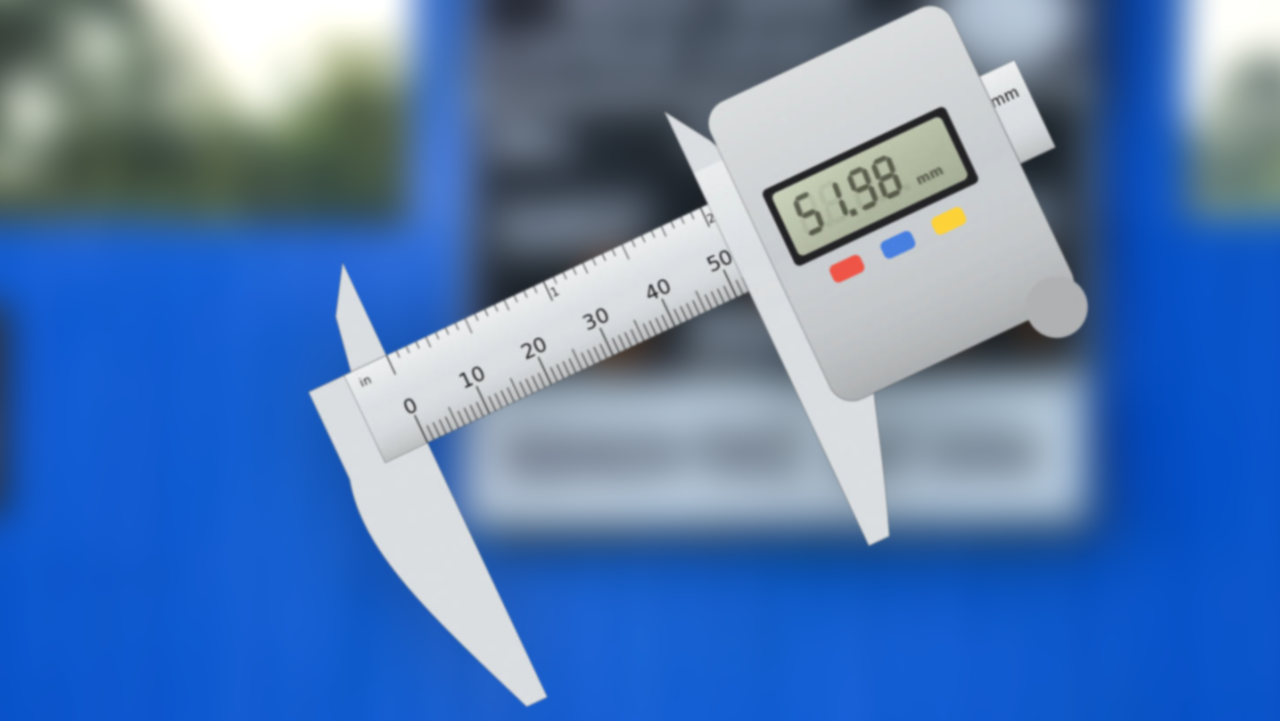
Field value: 51.98 mm
